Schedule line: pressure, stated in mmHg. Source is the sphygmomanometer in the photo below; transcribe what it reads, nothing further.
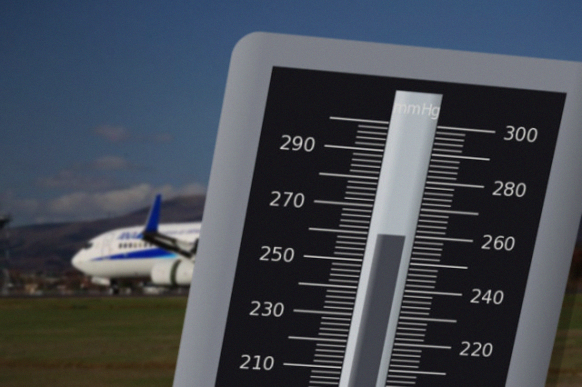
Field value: 260 mmHg
